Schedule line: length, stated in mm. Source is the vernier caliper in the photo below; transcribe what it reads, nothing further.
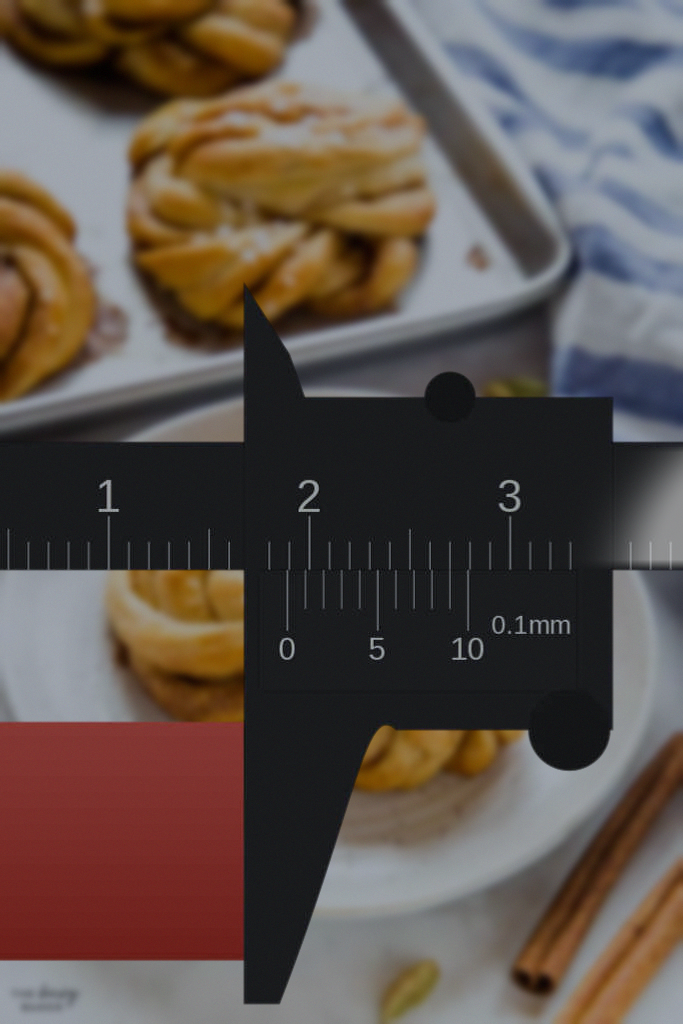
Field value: 18.9 mm
